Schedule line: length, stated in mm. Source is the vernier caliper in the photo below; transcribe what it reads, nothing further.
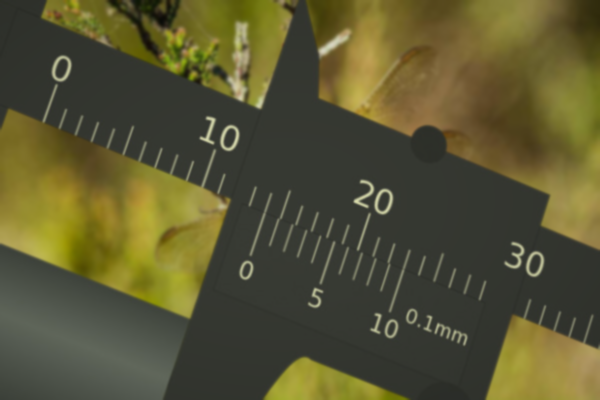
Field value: 14.0 mm
